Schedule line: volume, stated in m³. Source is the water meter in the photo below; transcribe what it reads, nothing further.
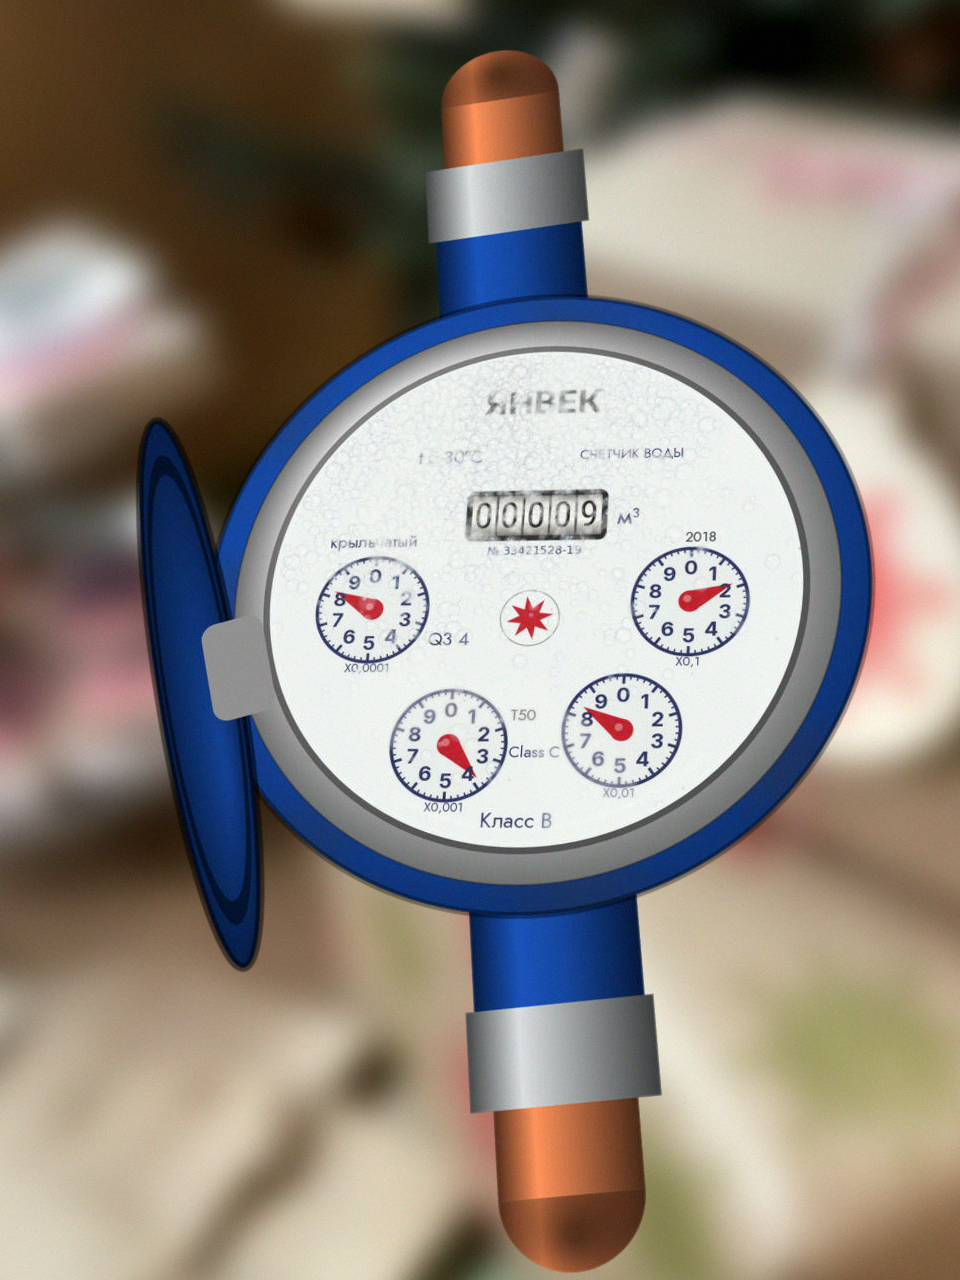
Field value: 9.1838 m³
